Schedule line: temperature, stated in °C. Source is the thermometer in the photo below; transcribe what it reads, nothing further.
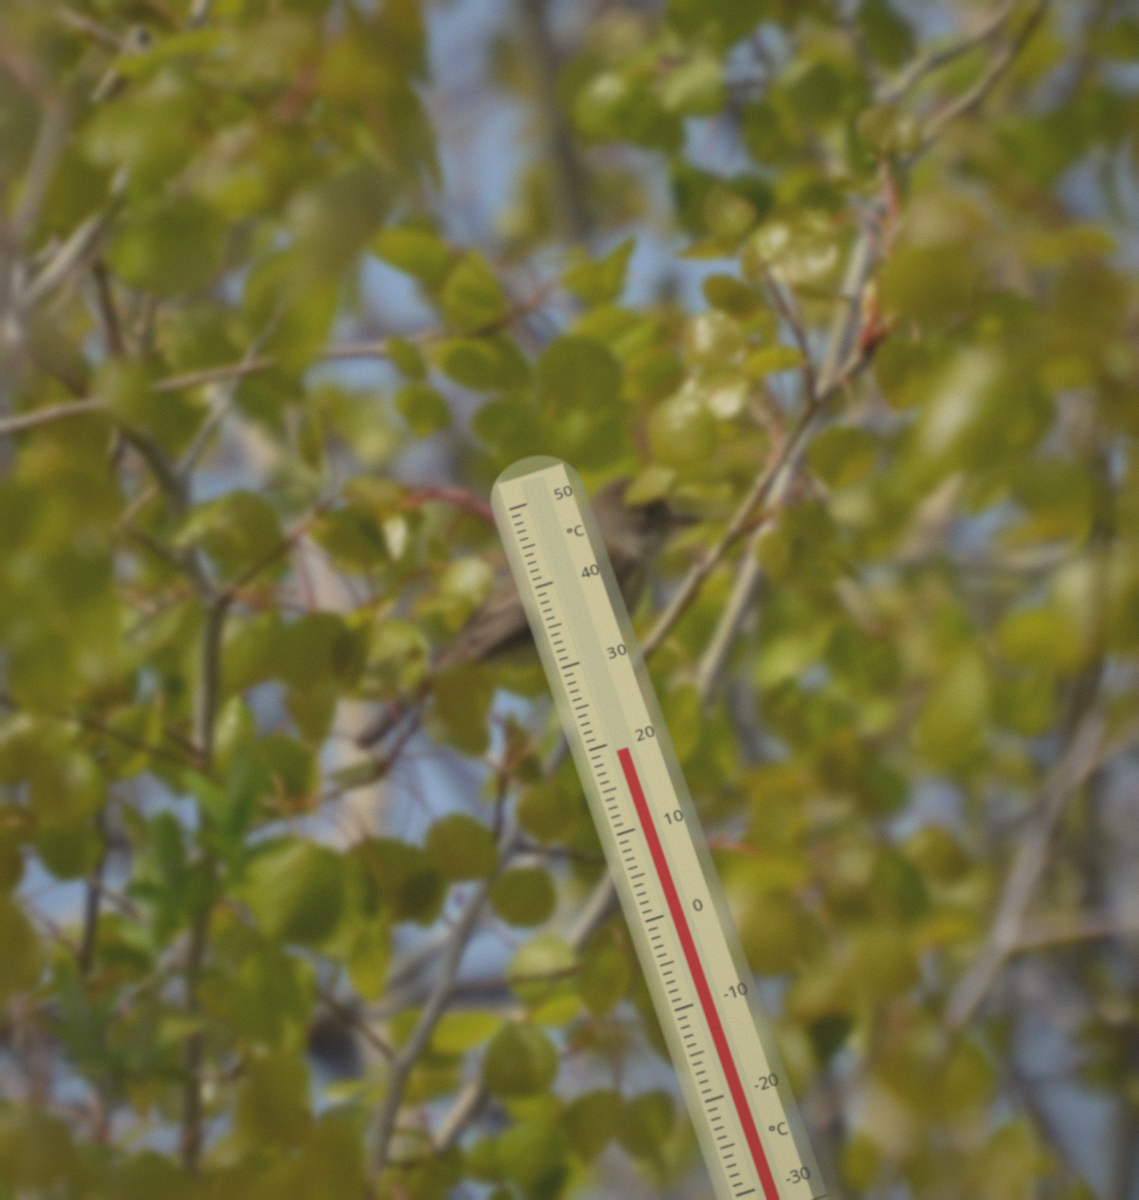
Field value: 19 °C
